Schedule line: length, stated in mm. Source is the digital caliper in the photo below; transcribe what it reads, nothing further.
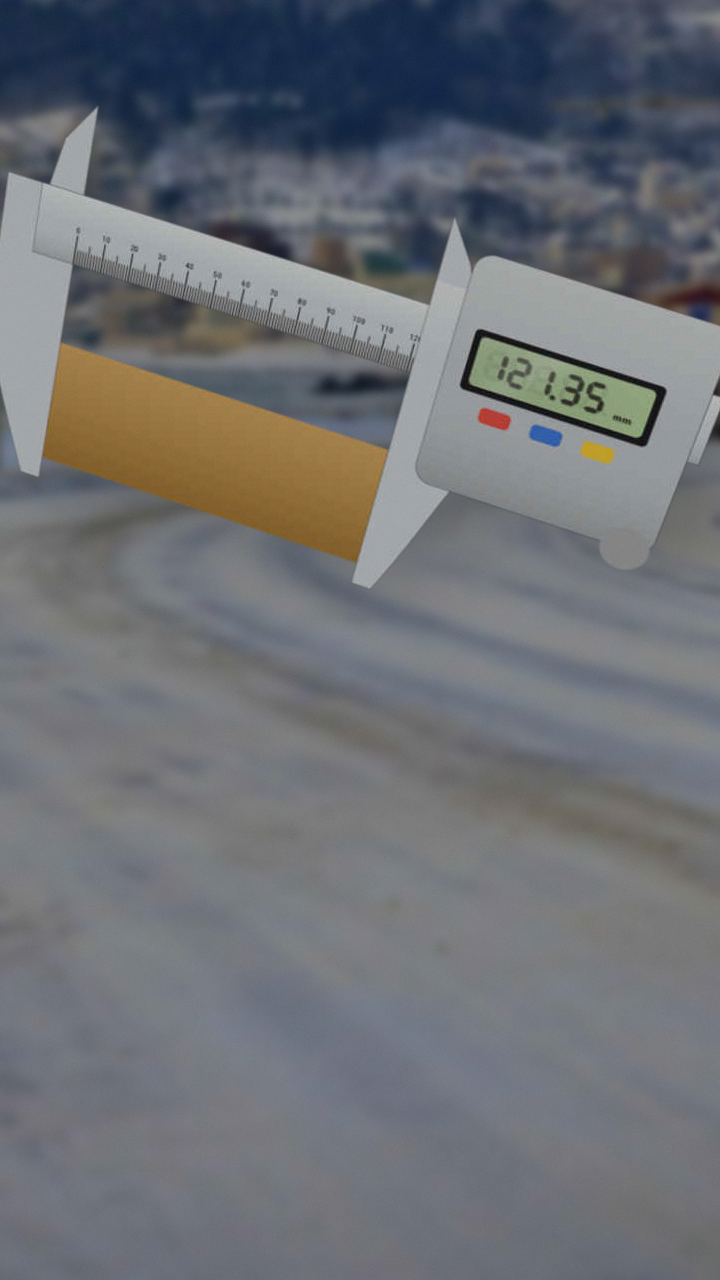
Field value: 121.35 mm
